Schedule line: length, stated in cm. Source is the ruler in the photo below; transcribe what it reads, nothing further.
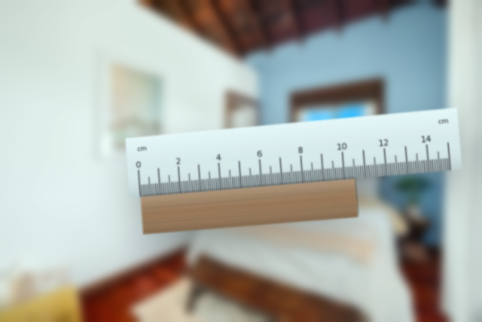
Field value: 10.5 cm
